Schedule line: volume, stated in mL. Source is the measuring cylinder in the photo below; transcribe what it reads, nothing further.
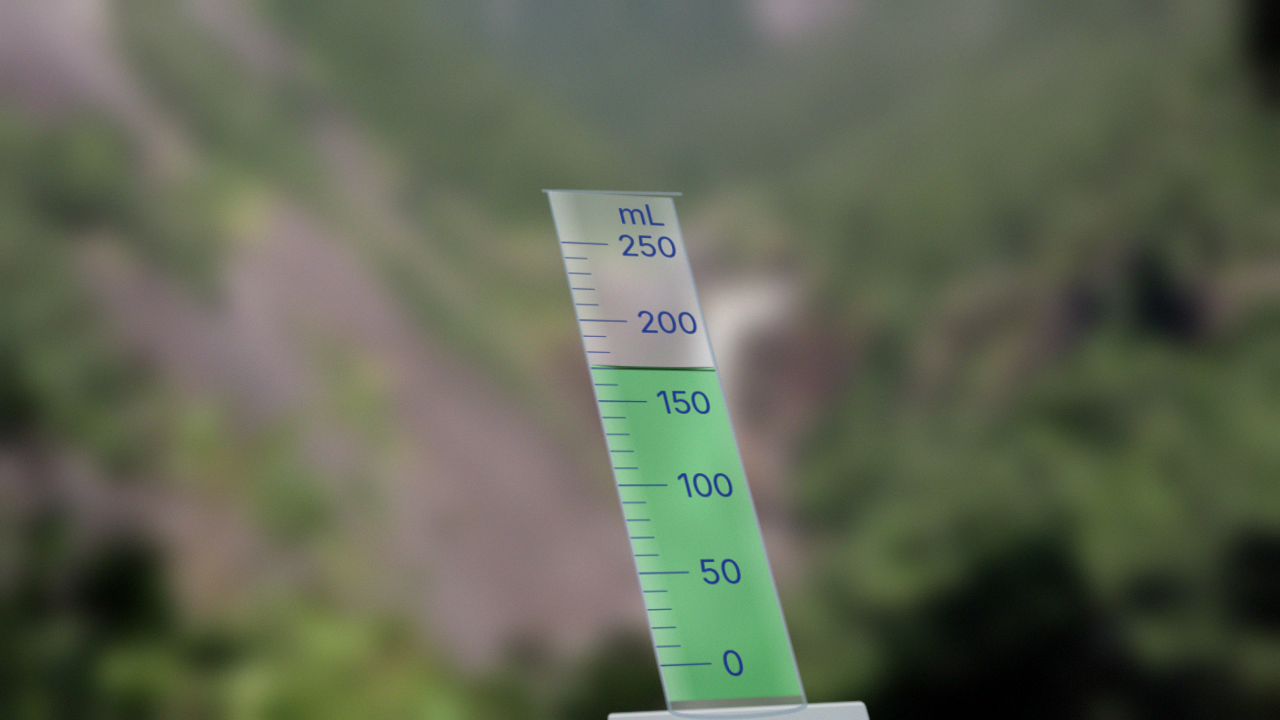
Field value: 170 mL
